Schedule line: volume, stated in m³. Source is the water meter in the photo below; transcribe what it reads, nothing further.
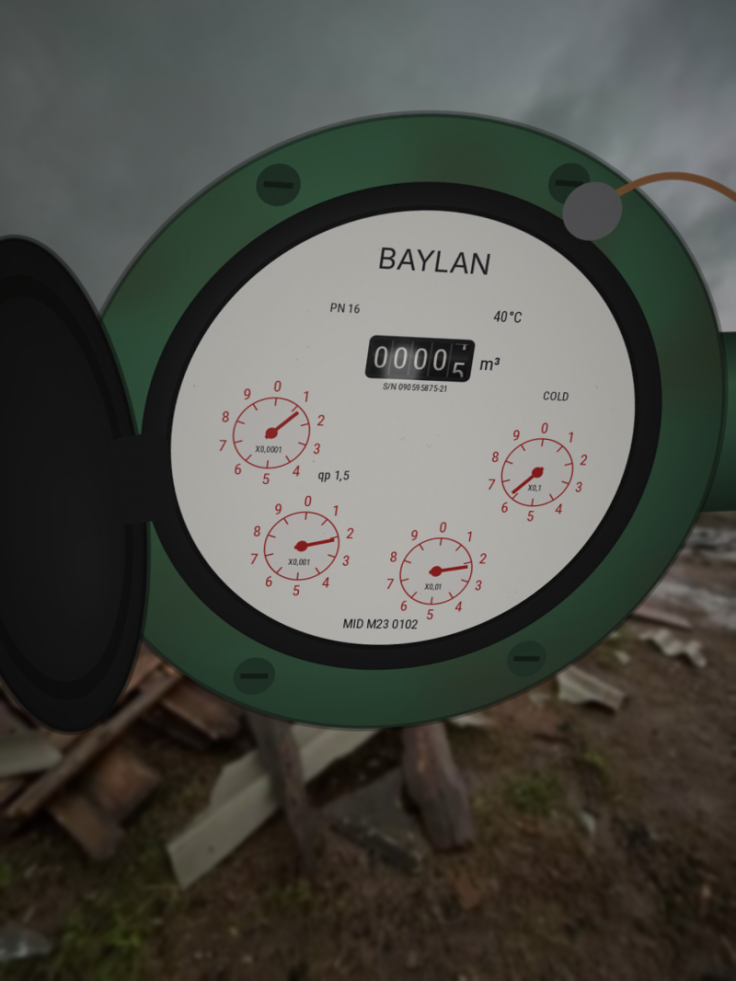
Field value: 4.6221 m³
